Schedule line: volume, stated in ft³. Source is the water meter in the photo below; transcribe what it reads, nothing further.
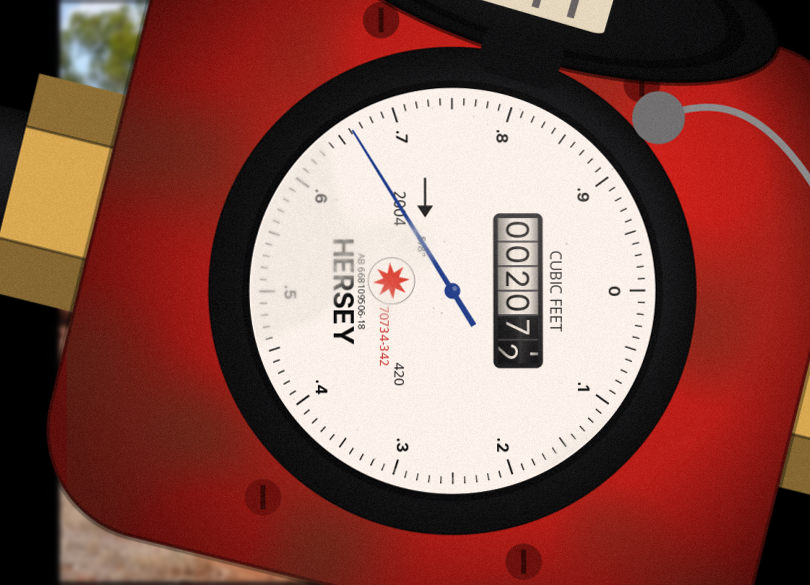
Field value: 2071.66 ft³
